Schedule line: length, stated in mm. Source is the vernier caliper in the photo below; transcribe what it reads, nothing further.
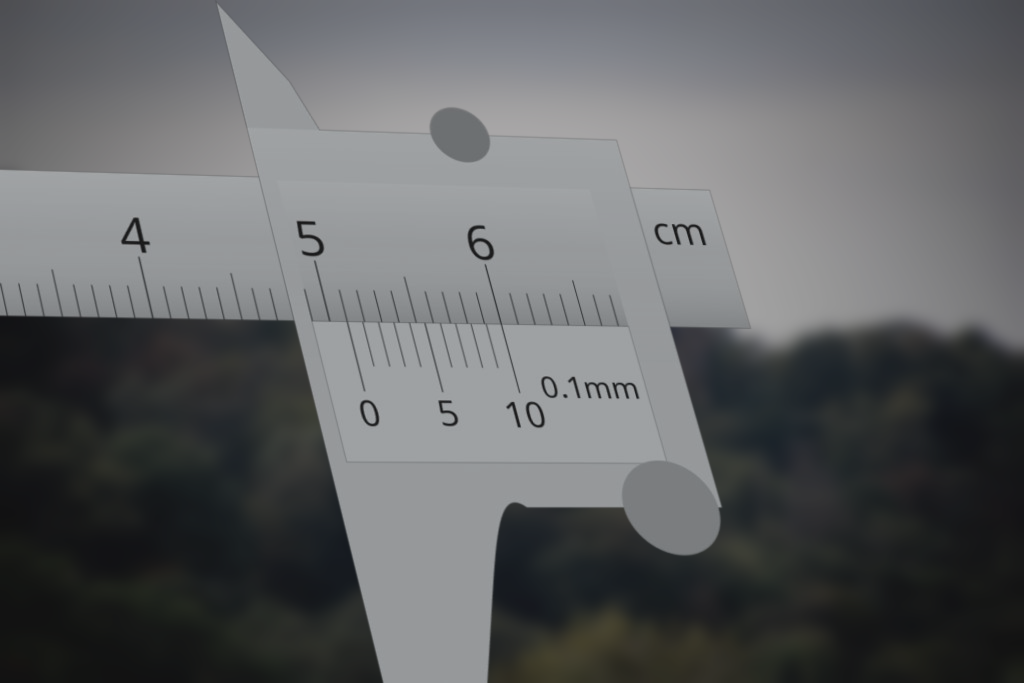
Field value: 51.0 mm
